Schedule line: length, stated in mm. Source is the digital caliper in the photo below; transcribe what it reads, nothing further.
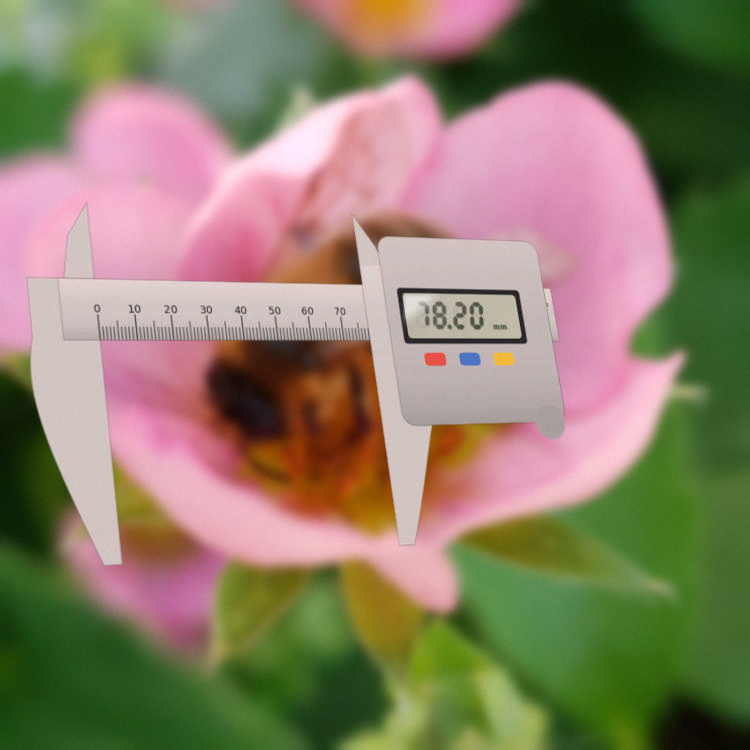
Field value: 78.20 mm
